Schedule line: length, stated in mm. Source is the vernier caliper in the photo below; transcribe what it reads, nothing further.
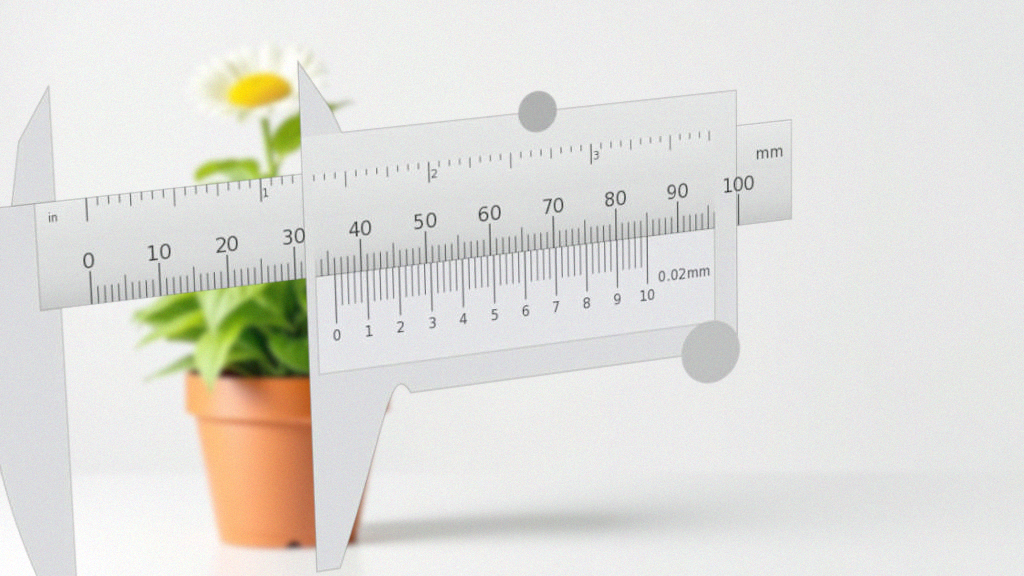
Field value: 36.0 mm
